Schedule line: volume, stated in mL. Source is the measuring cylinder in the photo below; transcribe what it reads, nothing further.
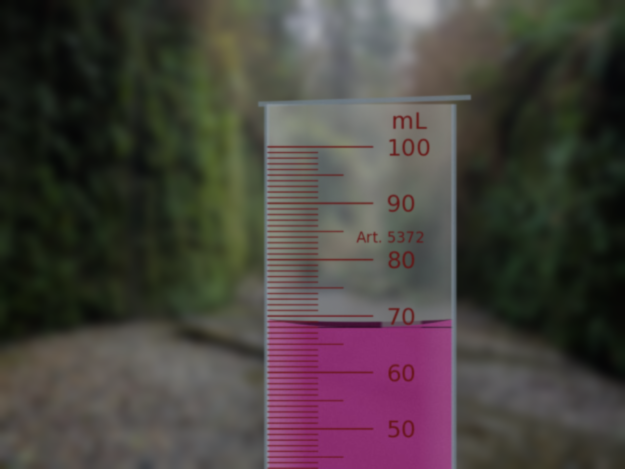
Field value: 68 mL
